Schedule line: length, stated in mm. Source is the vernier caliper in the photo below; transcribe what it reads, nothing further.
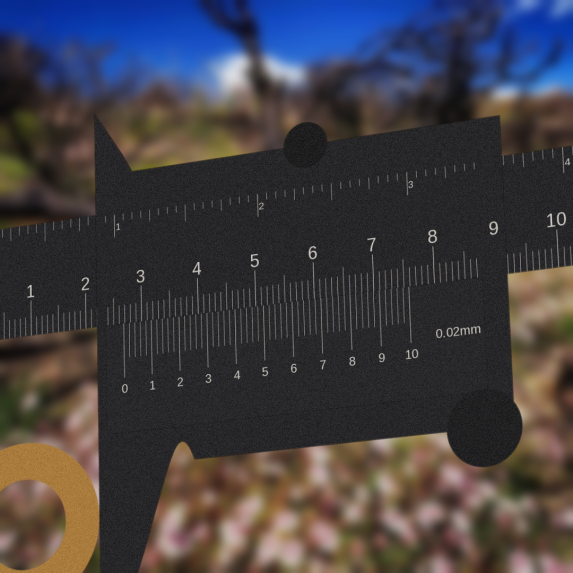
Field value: 26.8 mm
